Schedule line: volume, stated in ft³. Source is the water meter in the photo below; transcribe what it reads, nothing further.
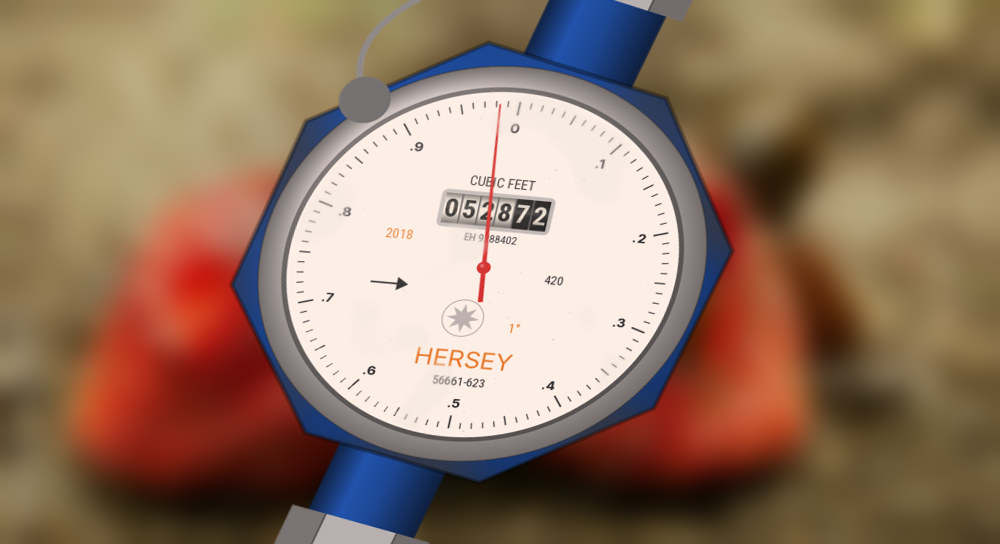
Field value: 52871.98 ft³
